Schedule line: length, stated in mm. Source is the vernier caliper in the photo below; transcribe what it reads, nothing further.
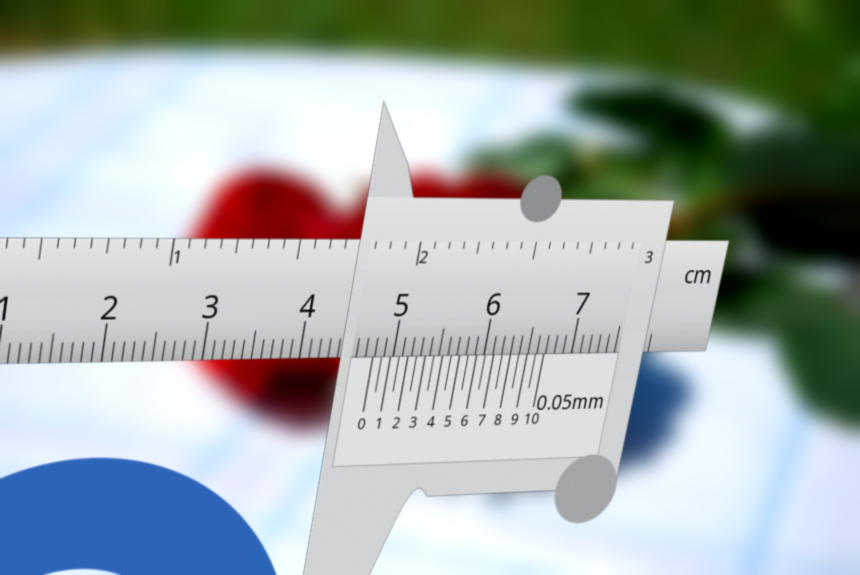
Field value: 47.8 mm
